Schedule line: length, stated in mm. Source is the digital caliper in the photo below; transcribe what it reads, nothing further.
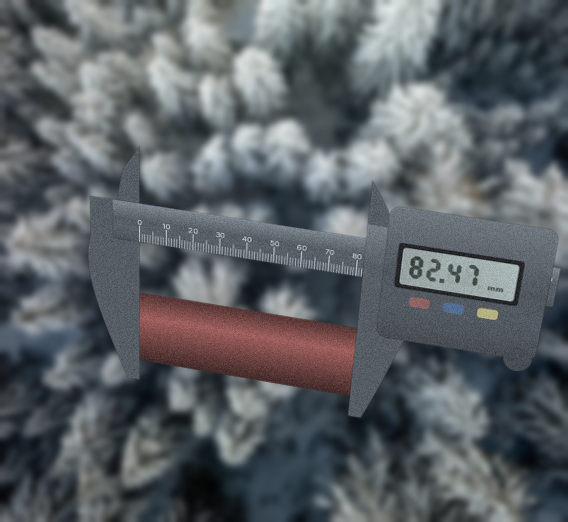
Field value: 82.47 mm
